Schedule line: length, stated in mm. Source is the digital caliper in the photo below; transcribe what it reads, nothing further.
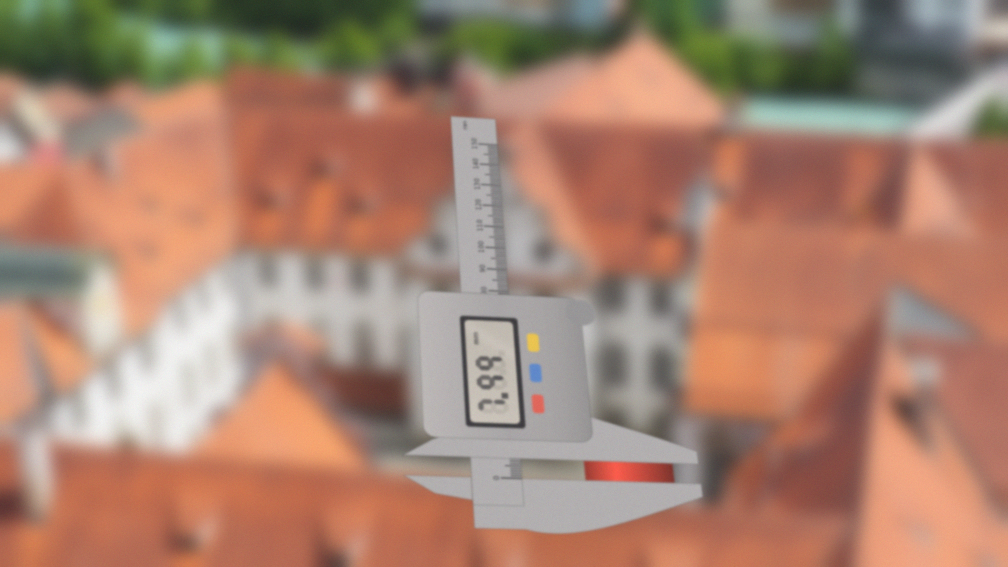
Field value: 7.99 mm
